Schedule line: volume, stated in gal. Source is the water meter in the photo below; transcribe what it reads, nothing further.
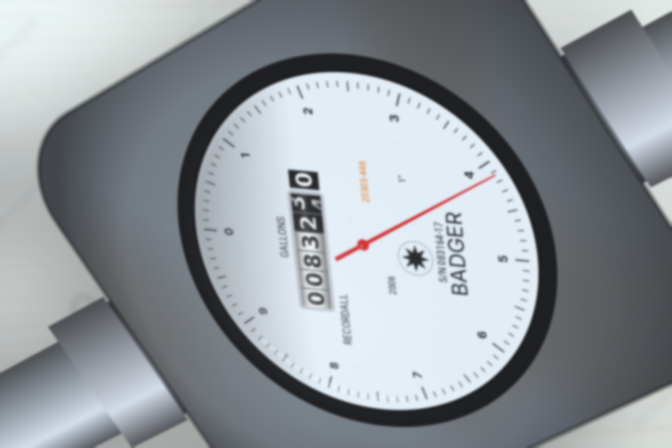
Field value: 83234.1 gal
